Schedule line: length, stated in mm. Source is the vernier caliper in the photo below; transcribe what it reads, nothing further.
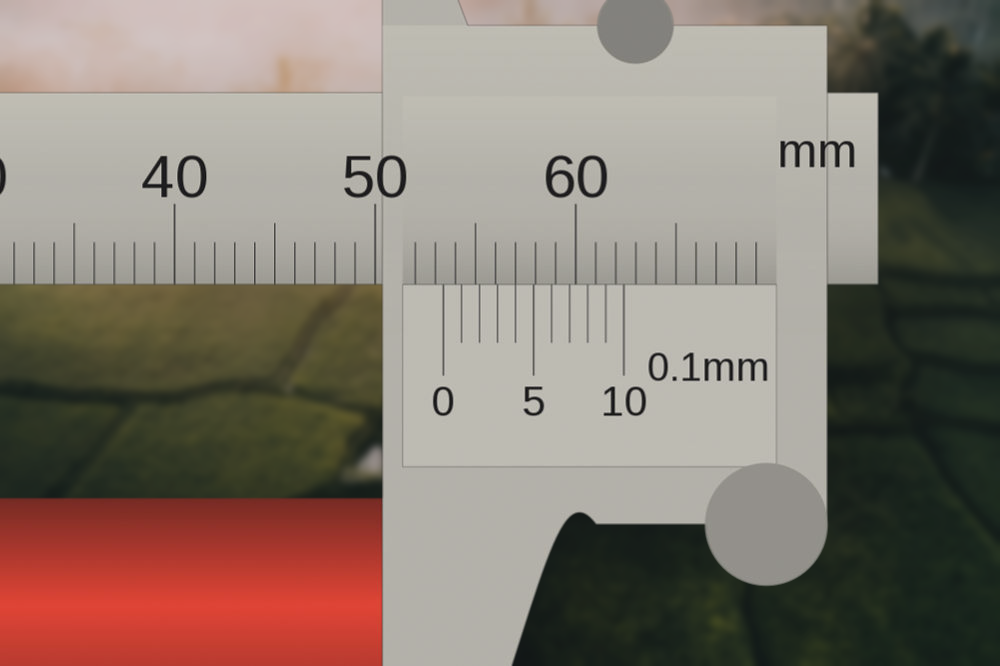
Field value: 53.4 mm
